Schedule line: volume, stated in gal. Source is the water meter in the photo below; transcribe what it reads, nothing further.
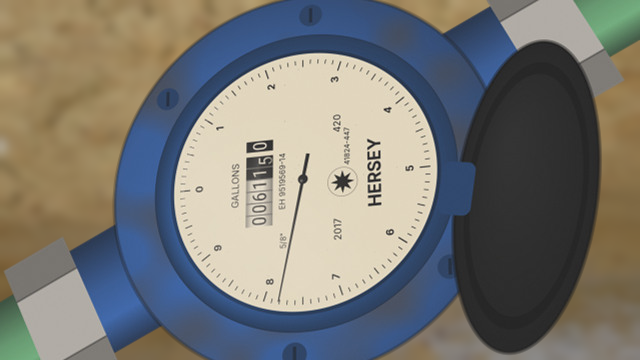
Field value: 61147.8 gal
